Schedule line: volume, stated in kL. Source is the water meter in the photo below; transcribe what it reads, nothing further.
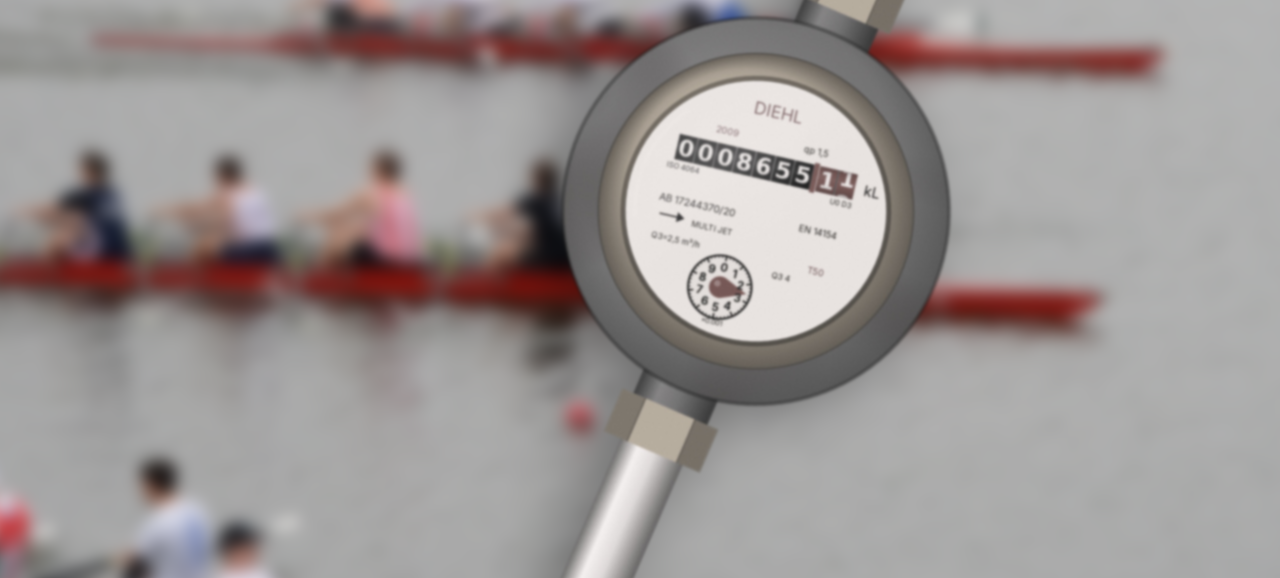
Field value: 8655.112 kL
